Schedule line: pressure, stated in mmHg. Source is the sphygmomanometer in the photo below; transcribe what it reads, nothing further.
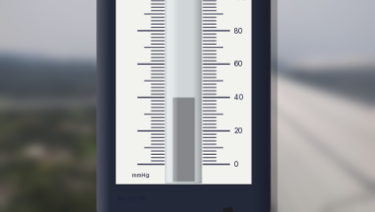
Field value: 40 mmHg
